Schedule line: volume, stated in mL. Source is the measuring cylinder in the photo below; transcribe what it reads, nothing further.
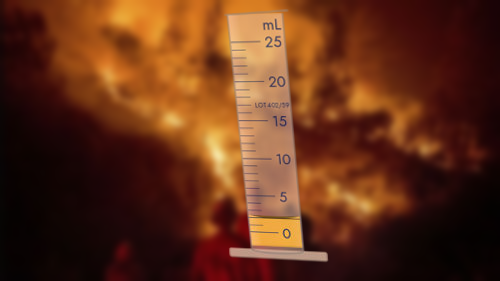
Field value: 2 mL
